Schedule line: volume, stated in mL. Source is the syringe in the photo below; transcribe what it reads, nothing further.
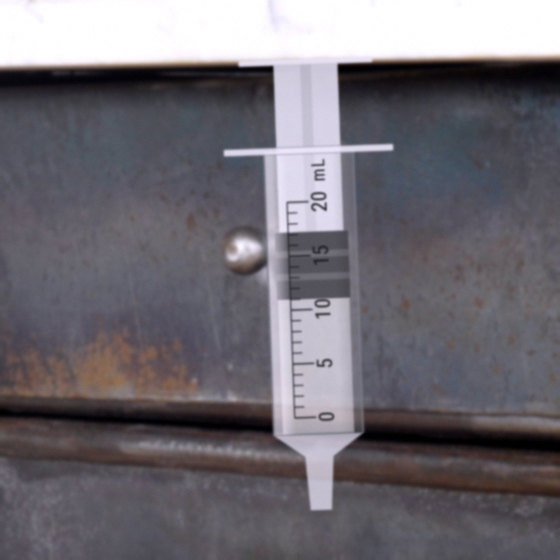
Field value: 11 mL
